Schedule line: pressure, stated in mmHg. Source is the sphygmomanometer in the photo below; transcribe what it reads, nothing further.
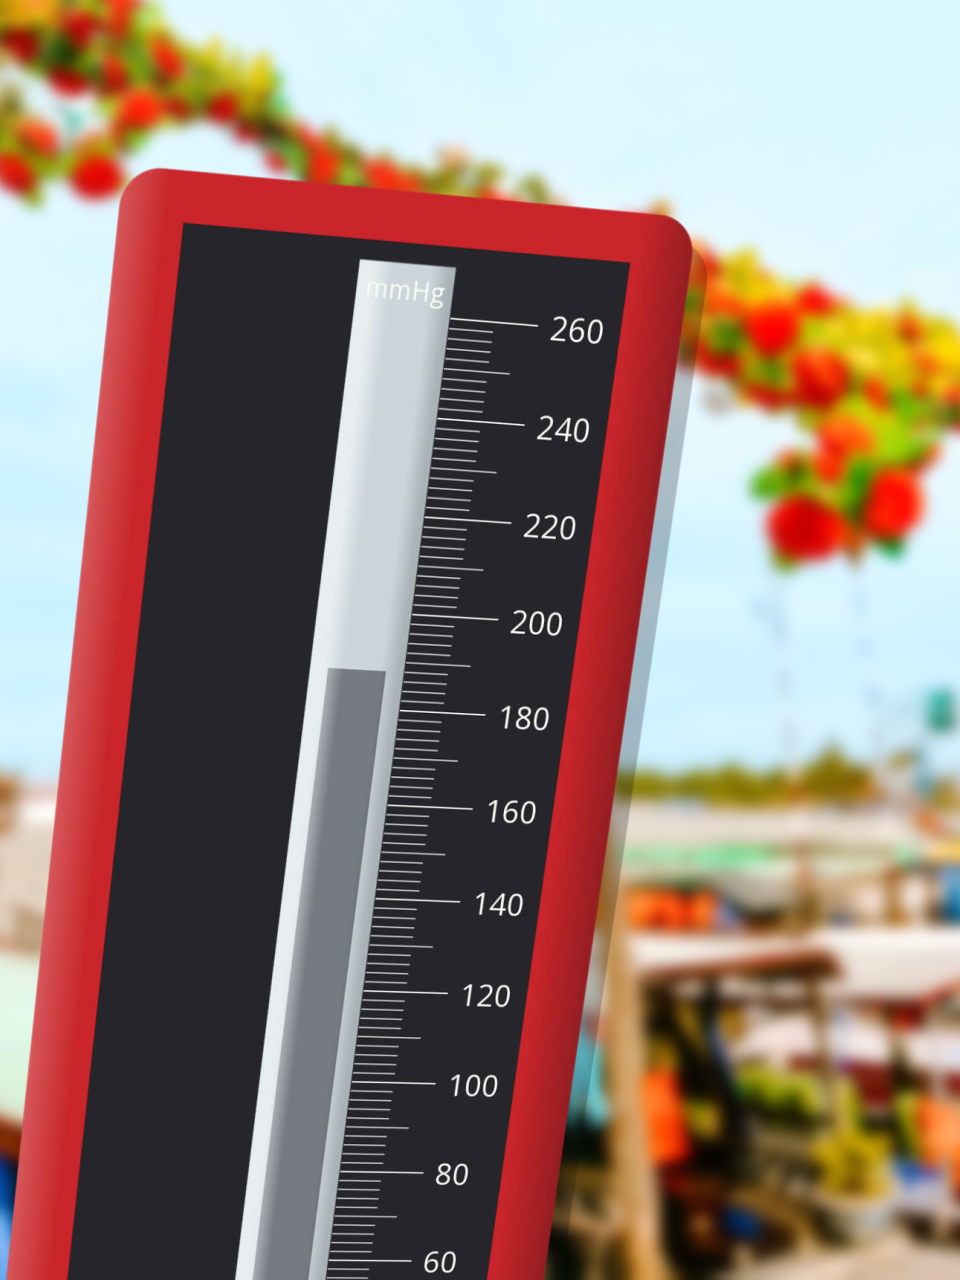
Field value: 188 mmHg
